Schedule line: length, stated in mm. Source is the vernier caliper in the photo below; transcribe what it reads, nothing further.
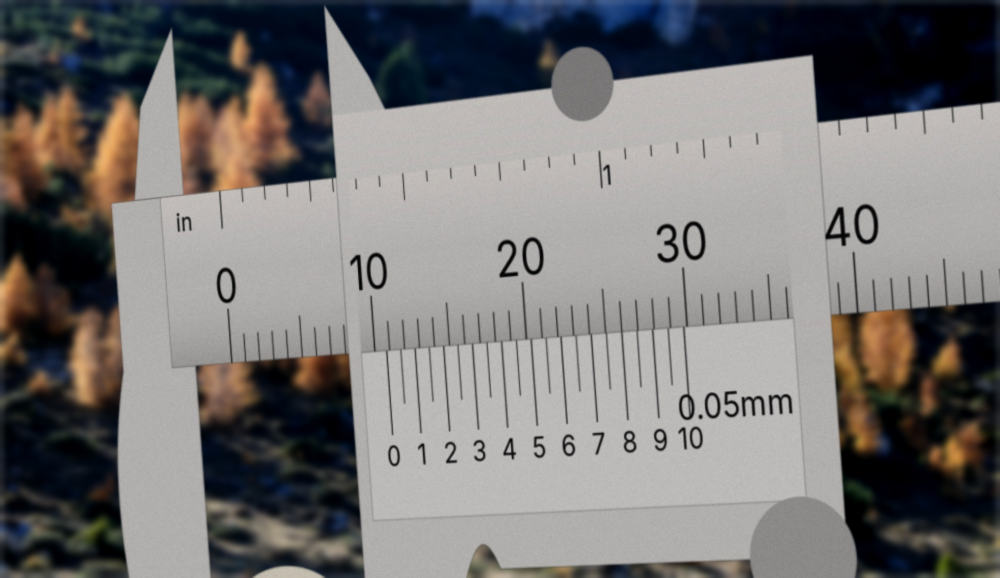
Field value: 10.8 mm
